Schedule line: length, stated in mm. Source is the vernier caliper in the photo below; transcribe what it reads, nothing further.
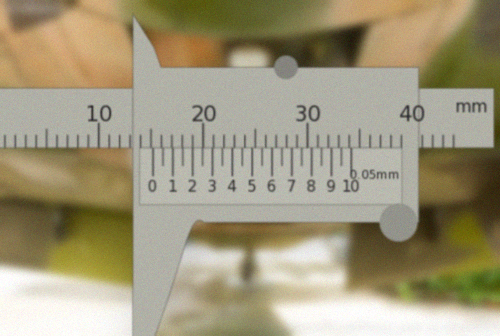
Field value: 15.2 mm
